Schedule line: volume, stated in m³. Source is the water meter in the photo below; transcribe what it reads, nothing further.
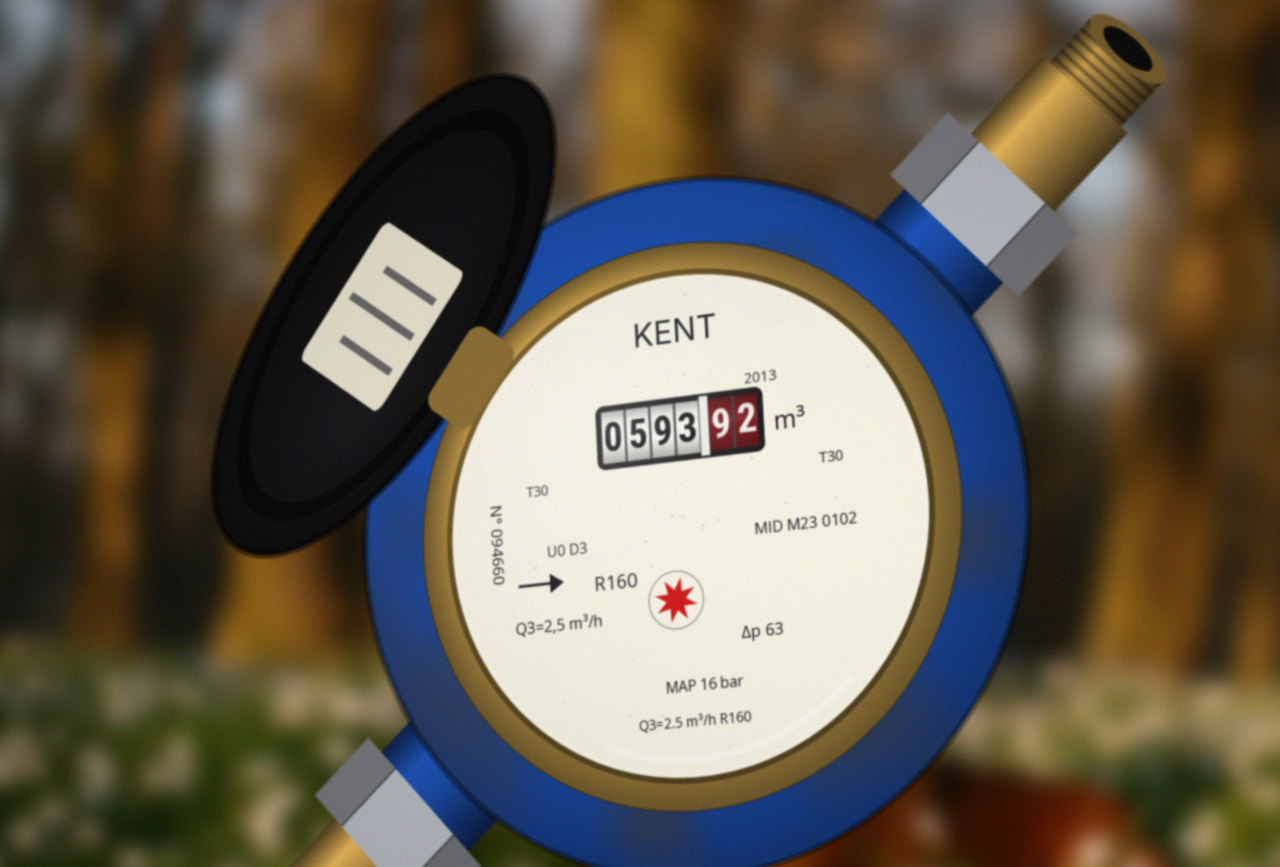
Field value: 593.92 m³
